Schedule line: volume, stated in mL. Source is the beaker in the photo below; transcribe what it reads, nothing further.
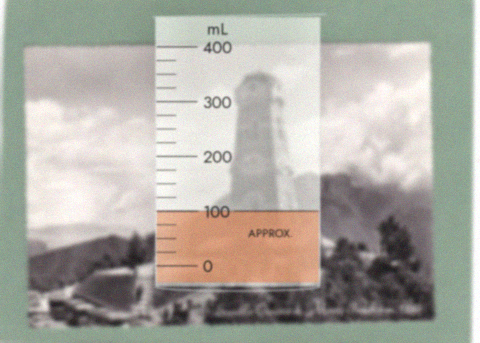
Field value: 100 mL
